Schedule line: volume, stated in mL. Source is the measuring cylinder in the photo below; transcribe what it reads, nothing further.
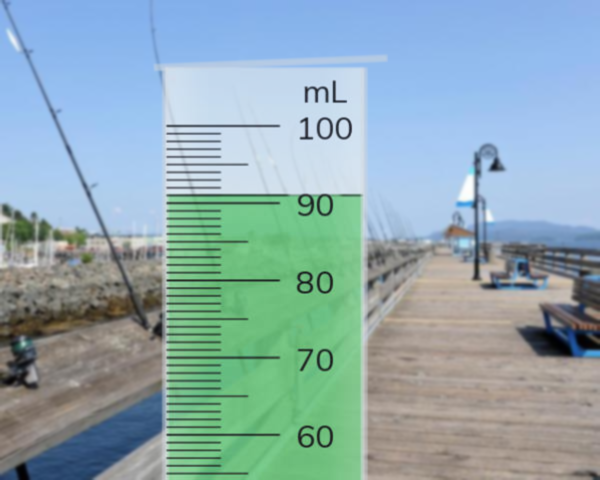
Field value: 91 mL
